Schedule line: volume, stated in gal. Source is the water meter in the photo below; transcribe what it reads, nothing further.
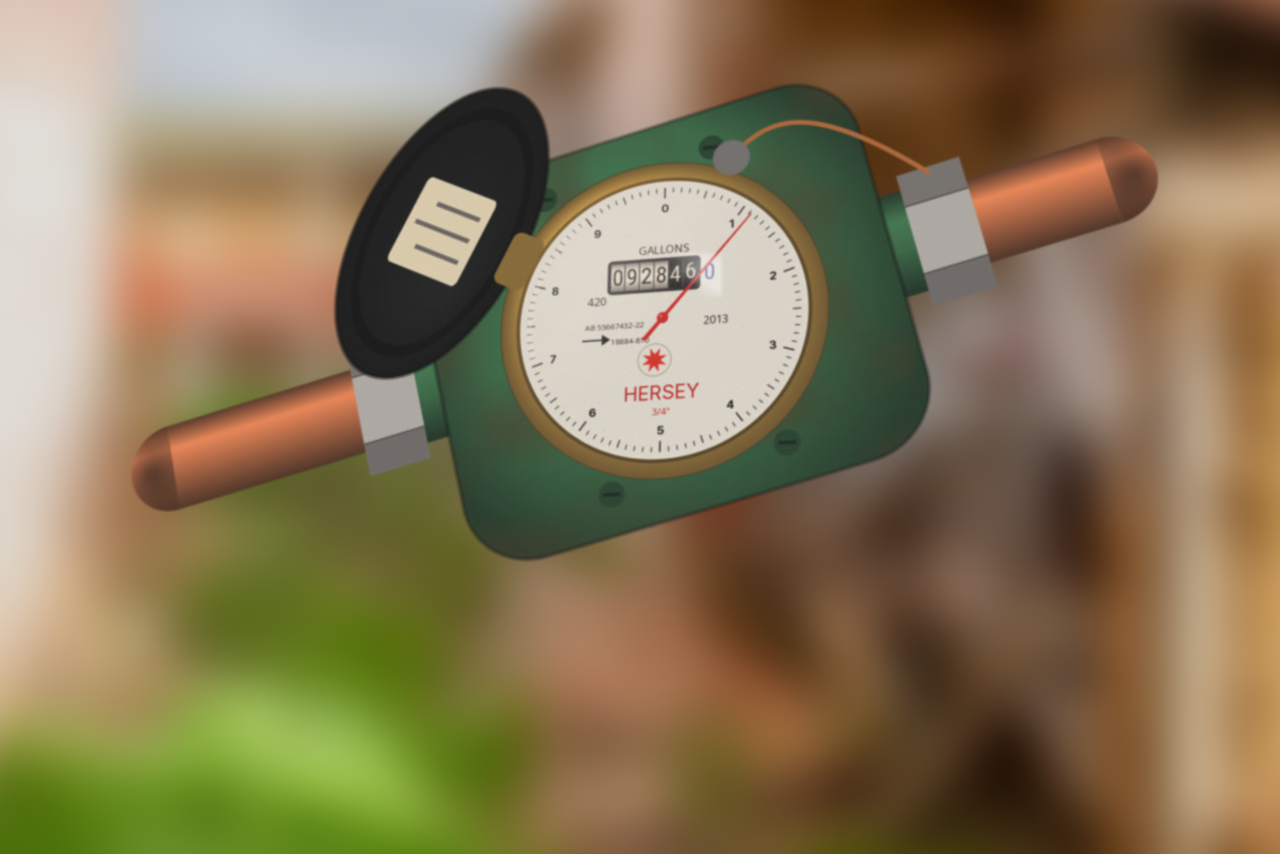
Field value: 928461.1 gal
